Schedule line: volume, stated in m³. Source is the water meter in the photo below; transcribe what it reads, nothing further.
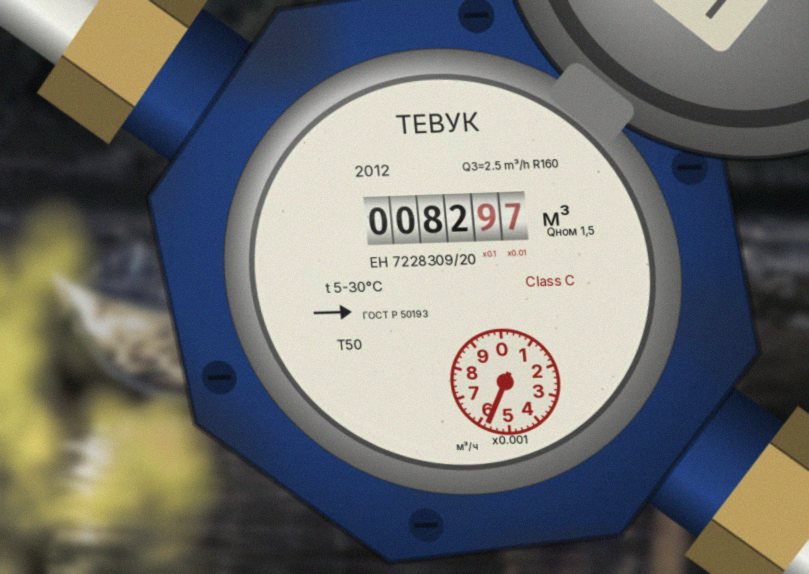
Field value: 82.975 m³
